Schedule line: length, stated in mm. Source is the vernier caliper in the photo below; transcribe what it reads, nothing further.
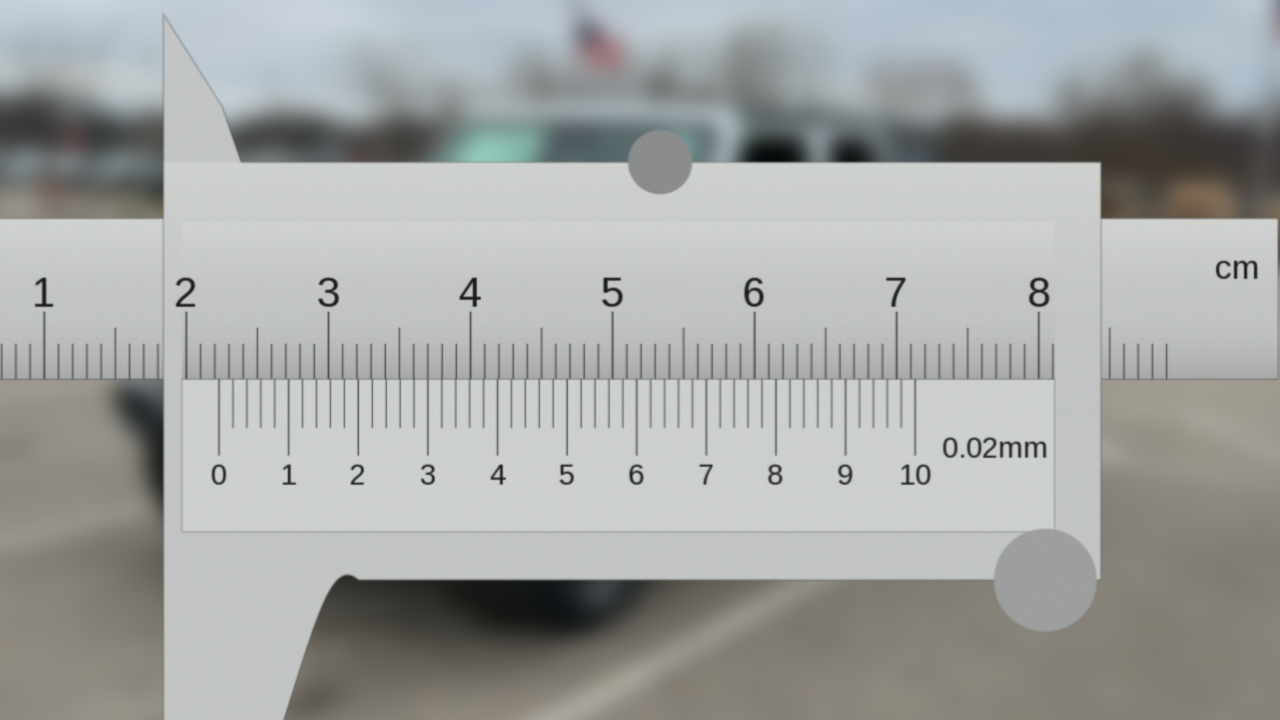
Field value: 22.3 mm
